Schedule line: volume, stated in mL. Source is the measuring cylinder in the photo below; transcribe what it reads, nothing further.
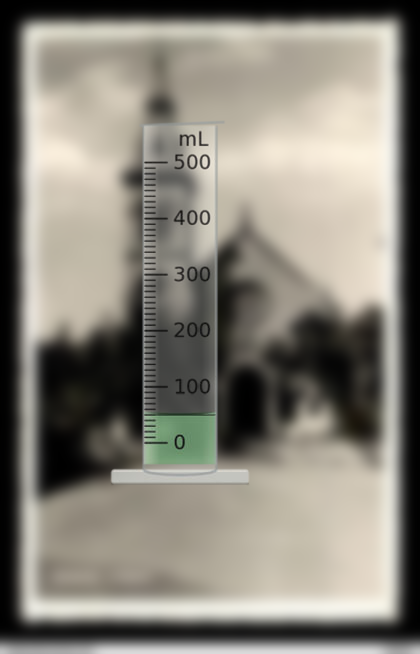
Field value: 50 mL
